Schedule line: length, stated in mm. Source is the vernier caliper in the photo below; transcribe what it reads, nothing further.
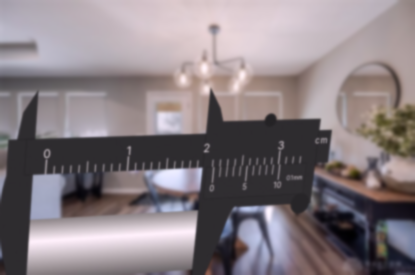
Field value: 21.2 mm
